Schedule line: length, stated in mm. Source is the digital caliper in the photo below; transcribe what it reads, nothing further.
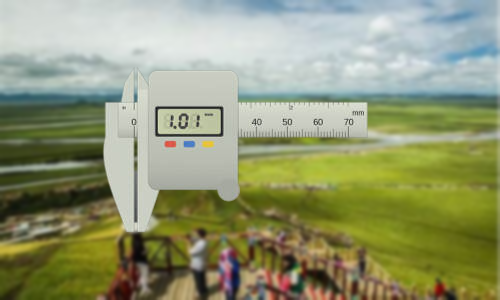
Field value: 1.01 mm
